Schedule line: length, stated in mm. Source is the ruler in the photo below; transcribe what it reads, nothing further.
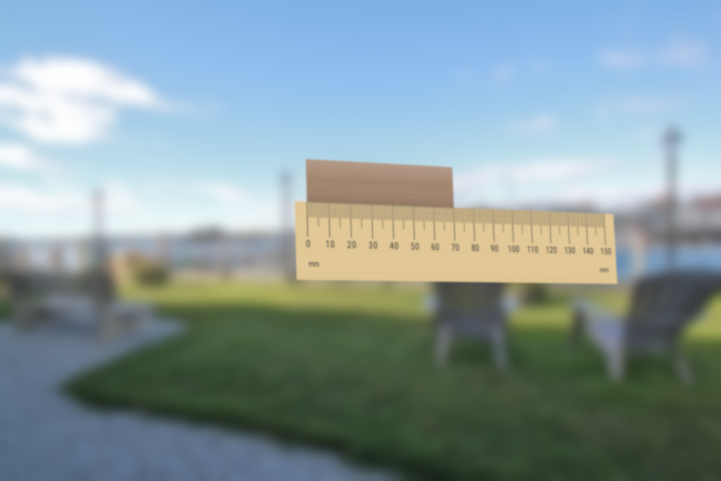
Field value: 70 mm
